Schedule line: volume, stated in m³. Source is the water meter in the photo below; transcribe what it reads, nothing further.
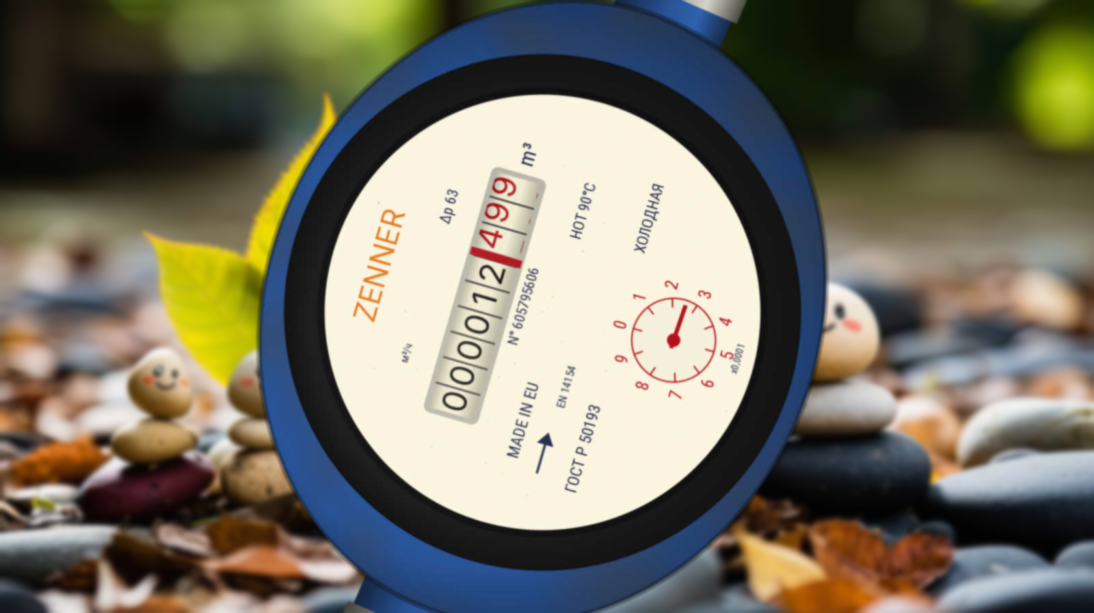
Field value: 12.4992 m³
